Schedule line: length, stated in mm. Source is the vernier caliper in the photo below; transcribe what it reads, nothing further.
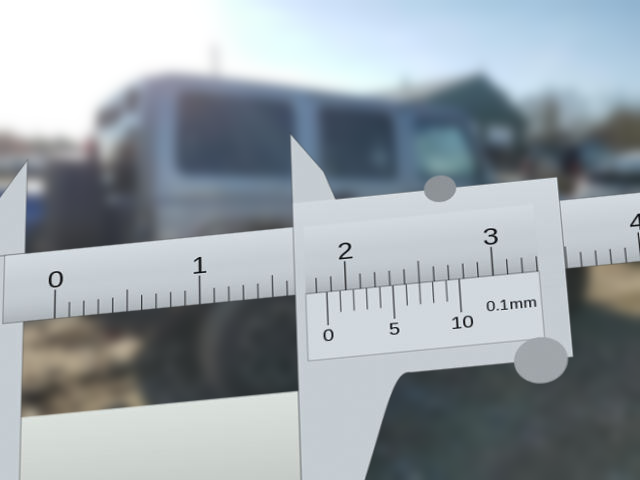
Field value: 18.7 mm
